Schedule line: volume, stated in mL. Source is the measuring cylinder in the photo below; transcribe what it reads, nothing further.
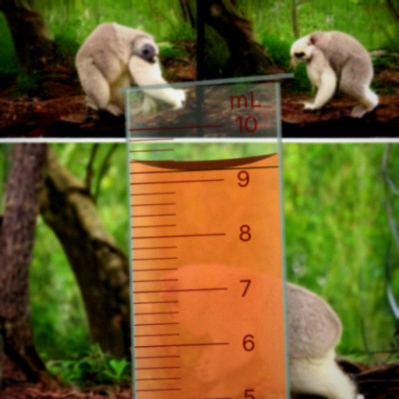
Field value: 9.2 mL
